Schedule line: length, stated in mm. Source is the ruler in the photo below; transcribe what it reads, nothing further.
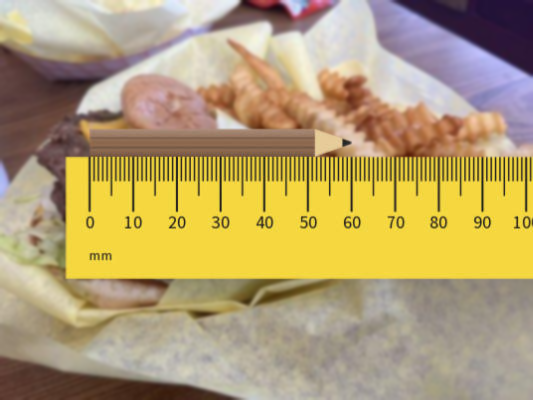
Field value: 60 mm
